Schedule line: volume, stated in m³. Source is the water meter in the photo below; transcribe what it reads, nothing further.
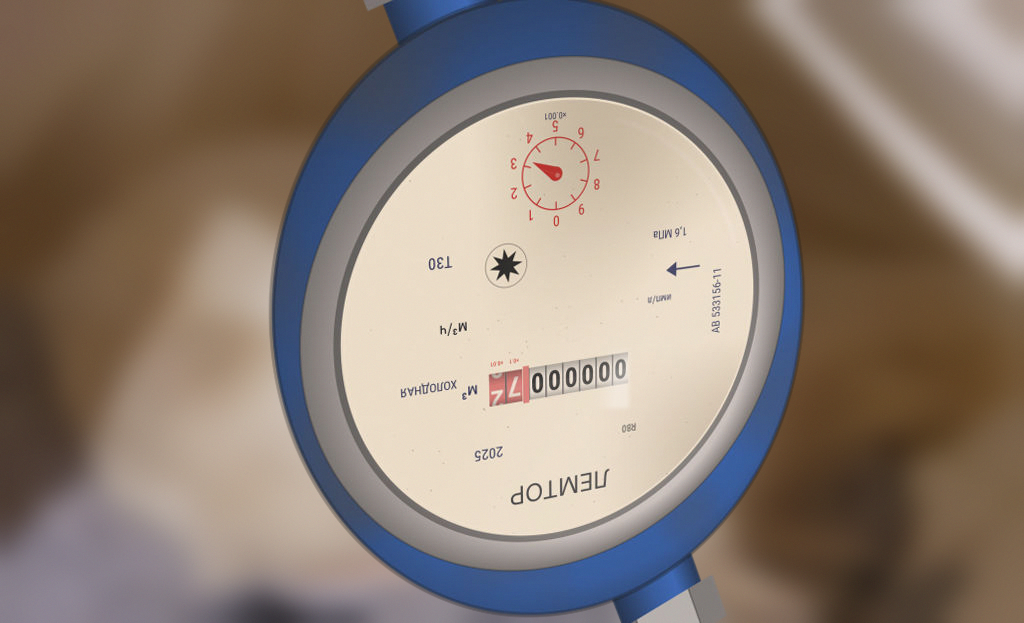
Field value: 0.723 m³
